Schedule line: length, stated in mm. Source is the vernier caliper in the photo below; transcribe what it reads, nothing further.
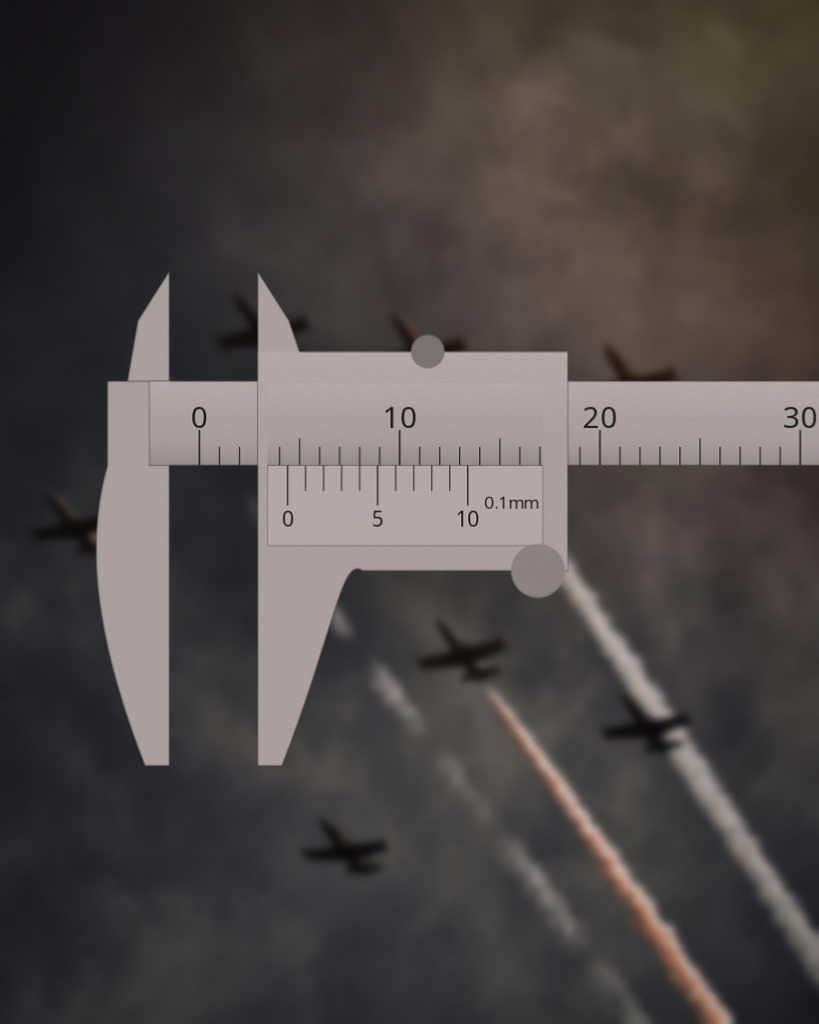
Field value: 4.4 mm
